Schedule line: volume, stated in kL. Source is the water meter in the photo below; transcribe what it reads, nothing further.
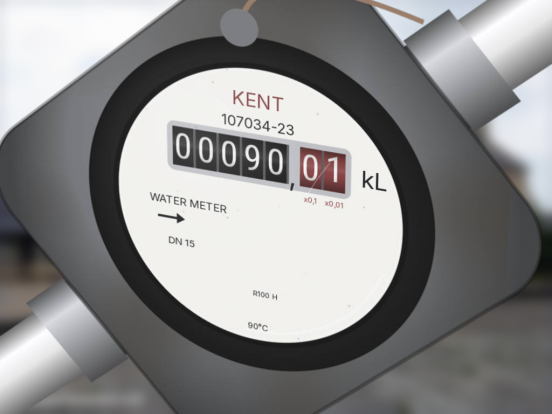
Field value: 90.01 kL
